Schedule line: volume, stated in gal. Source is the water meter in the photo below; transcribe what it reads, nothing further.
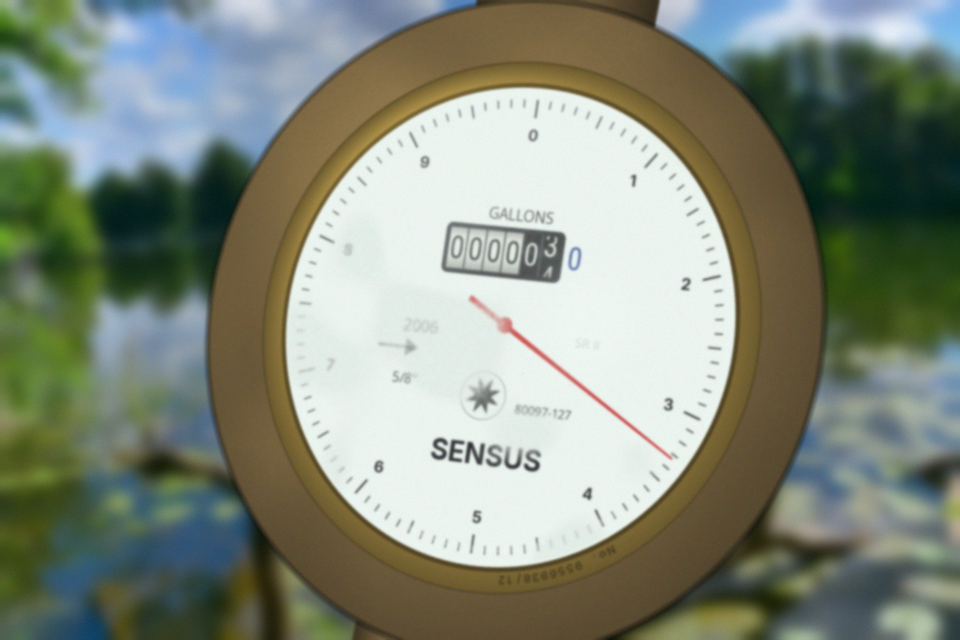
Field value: 33.3 gal
